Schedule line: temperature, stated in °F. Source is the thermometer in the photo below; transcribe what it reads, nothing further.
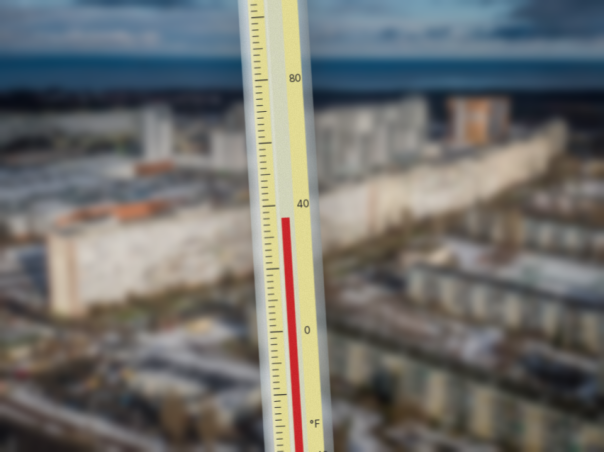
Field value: 36 °F
